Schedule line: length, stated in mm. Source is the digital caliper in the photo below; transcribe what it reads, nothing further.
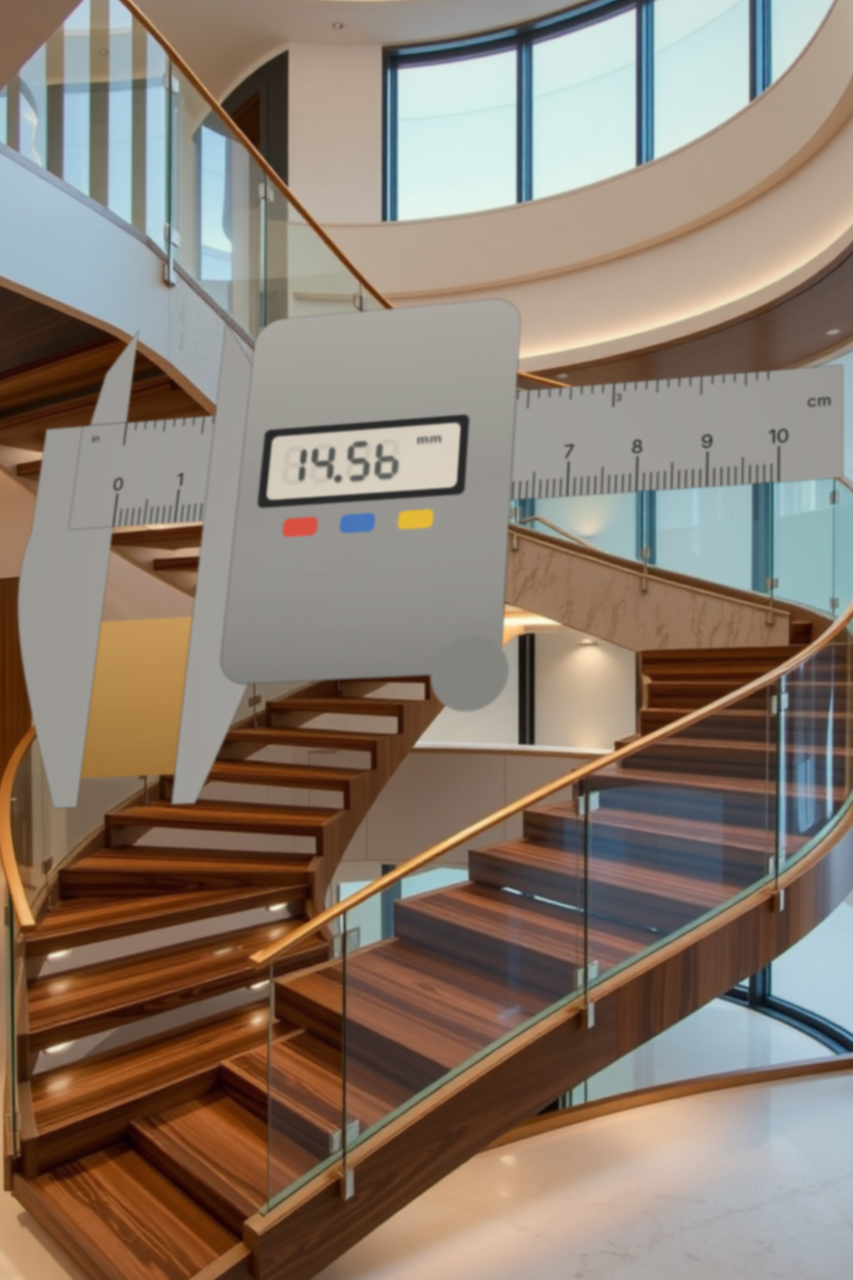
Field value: 14.56 mm
